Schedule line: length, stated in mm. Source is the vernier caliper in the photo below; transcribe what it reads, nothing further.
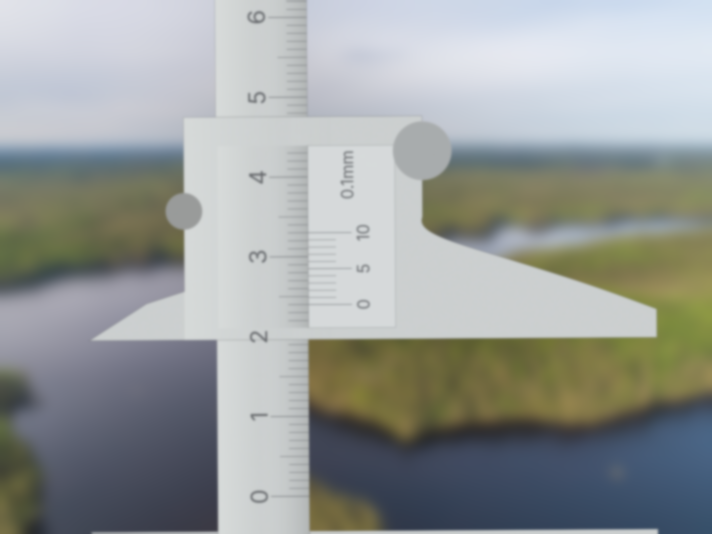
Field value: 24.0 mm
